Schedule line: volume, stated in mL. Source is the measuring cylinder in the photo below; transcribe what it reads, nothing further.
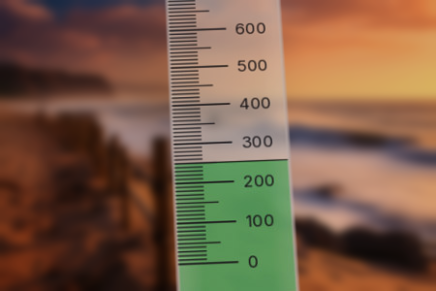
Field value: 250 mL
